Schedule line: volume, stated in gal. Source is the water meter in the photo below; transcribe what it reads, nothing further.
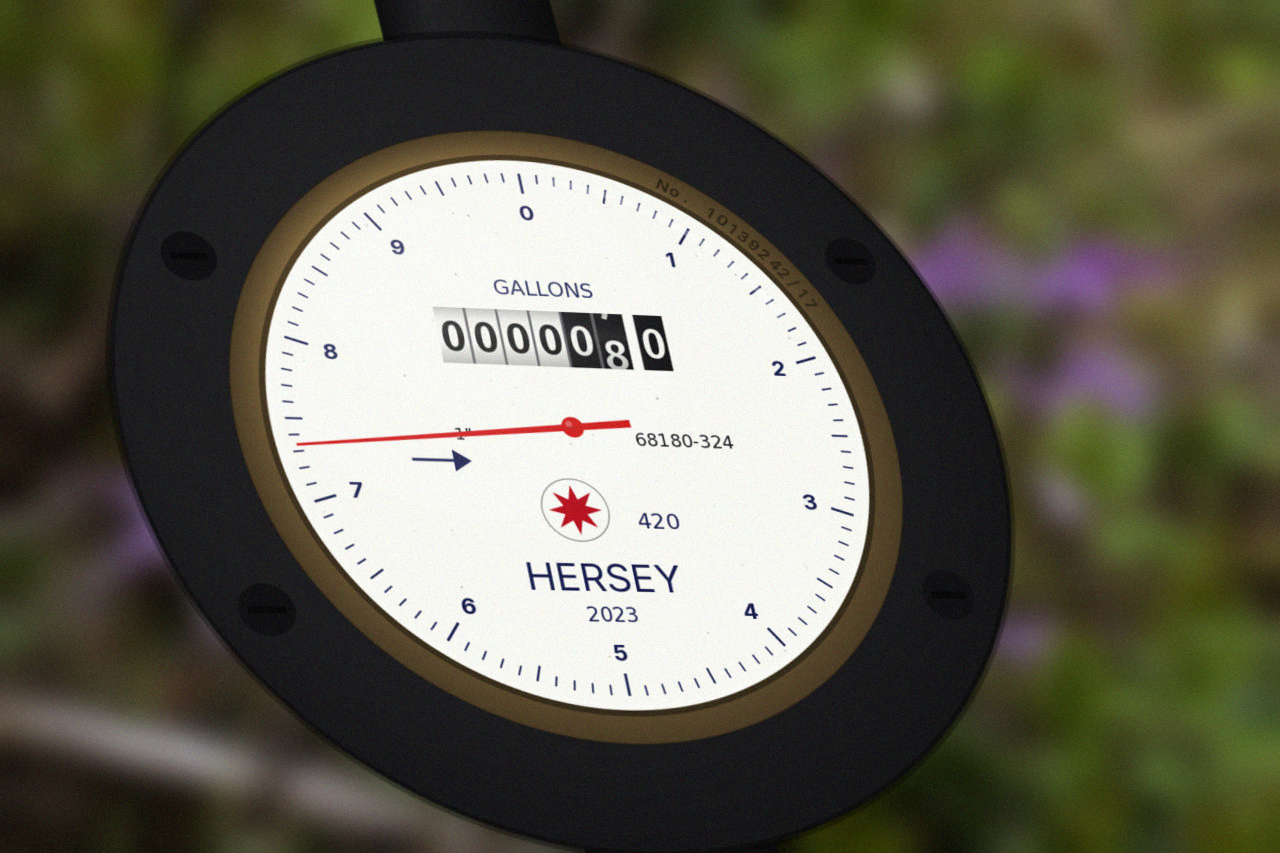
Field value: 77.3 gal
